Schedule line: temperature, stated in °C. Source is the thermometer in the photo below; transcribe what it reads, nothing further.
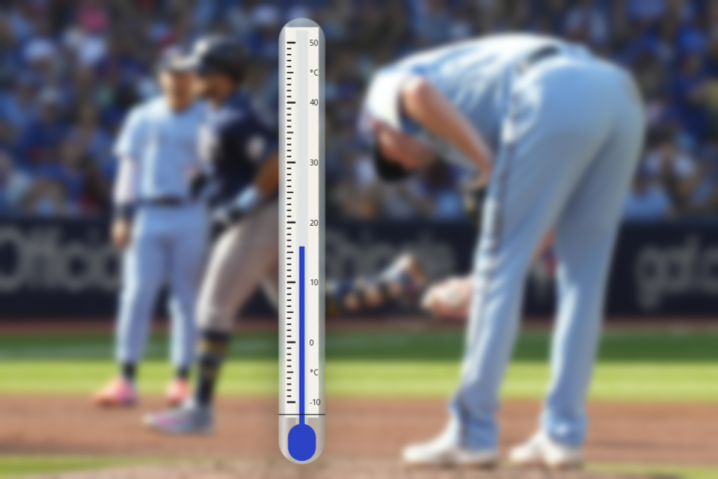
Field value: 16 °C
